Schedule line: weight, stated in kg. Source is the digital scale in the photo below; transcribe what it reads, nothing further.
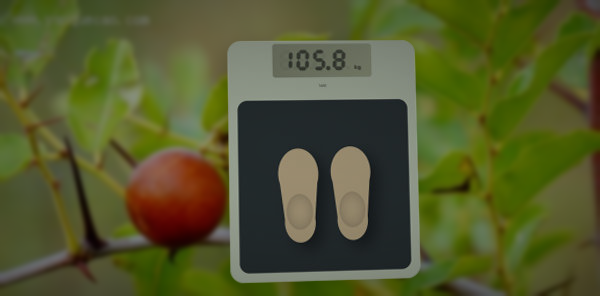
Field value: 105.8 kg
